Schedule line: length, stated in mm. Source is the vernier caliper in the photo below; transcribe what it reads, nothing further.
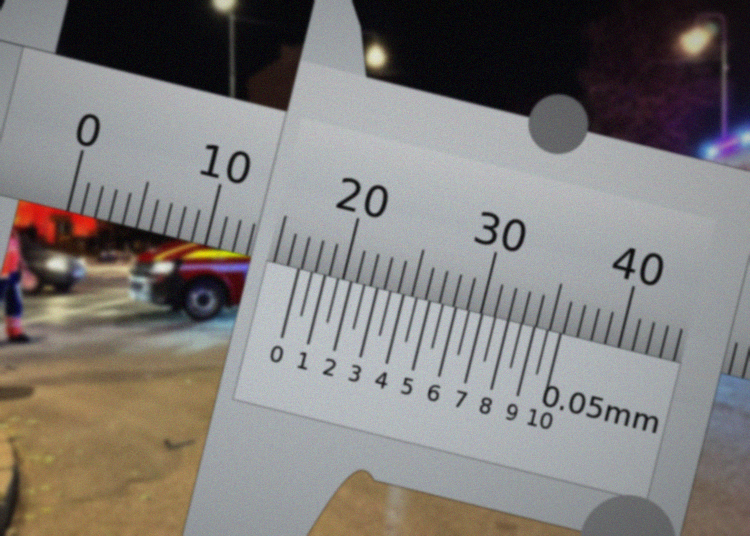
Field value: 16.8 mm
